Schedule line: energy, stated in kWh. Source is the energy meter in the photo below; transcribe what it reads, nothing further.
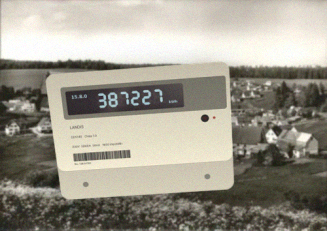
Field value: 387227 kWh
